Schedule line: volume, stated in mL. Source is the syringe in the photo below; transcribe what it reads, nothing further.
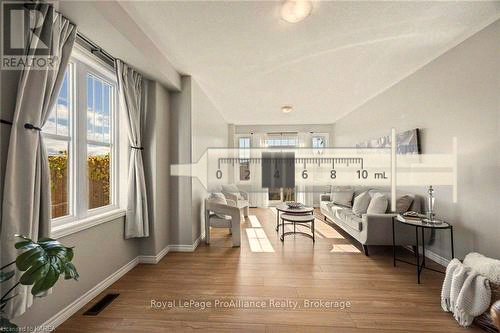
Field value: 3 mL
